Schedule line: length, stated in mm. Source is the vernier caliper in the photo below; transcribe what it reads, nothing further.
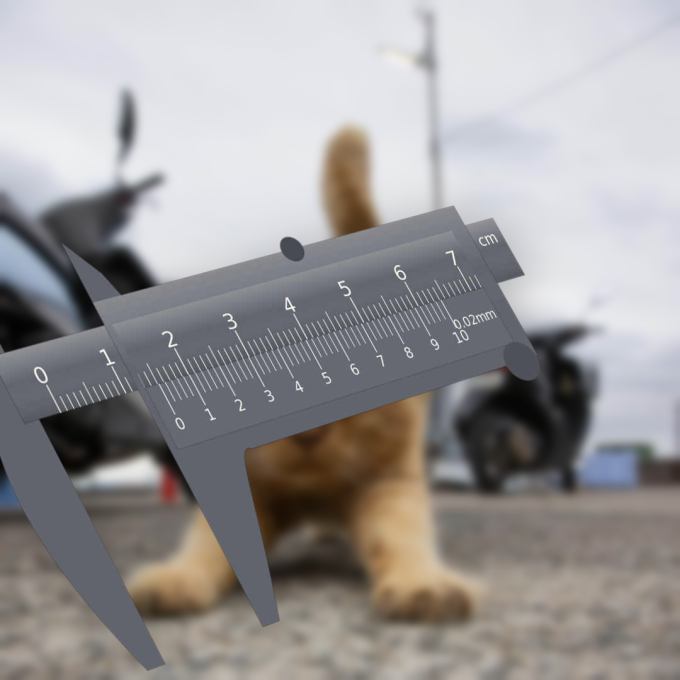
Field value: 15.2 mm
